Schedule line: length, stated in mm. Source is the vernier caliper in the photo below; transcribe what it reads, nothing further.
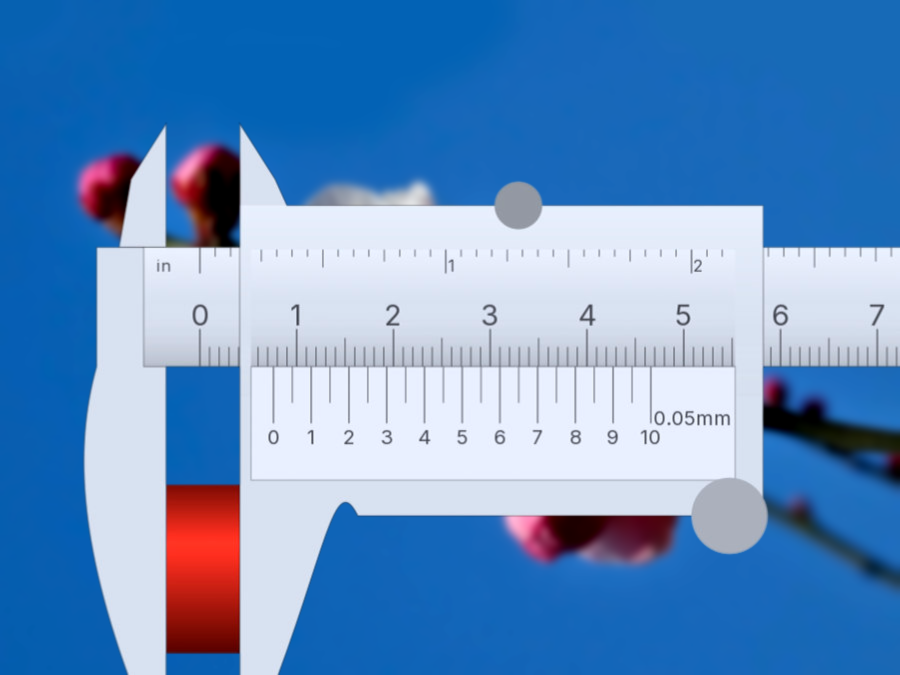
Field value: 7.6 mm
